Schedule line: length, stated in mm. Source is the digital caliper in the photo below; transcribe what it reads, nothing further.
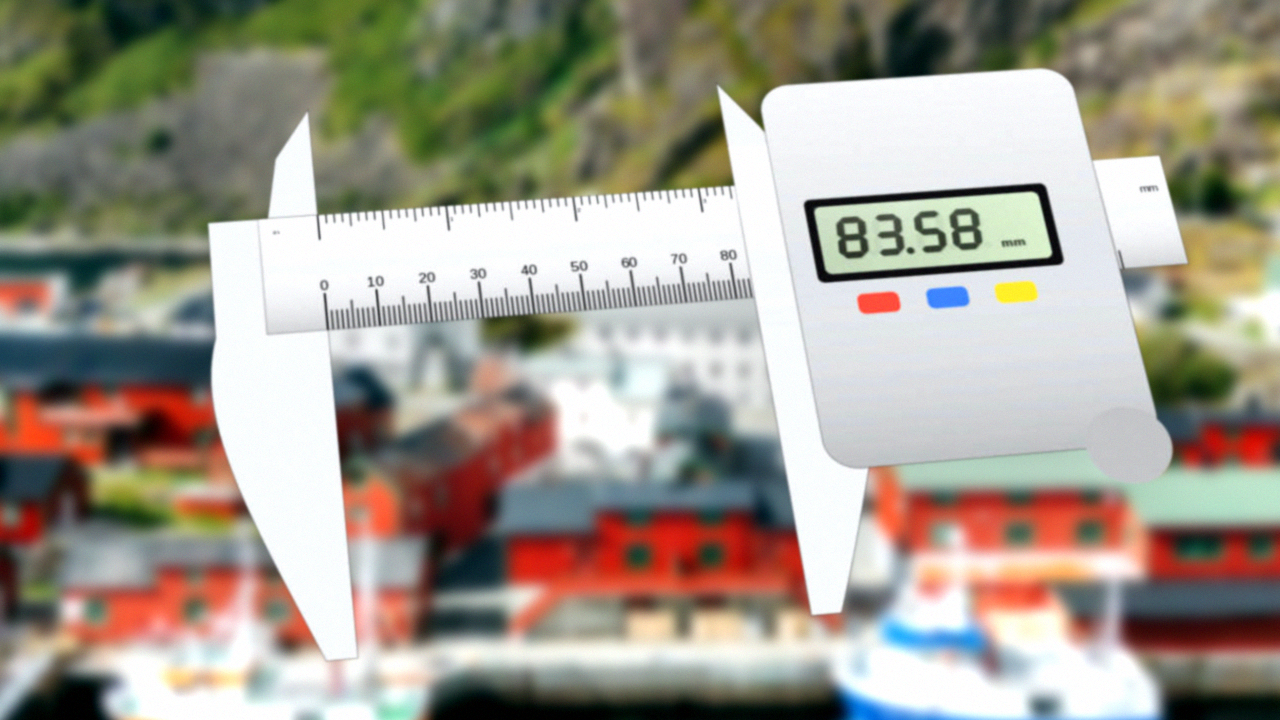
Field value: 83.58 mm
